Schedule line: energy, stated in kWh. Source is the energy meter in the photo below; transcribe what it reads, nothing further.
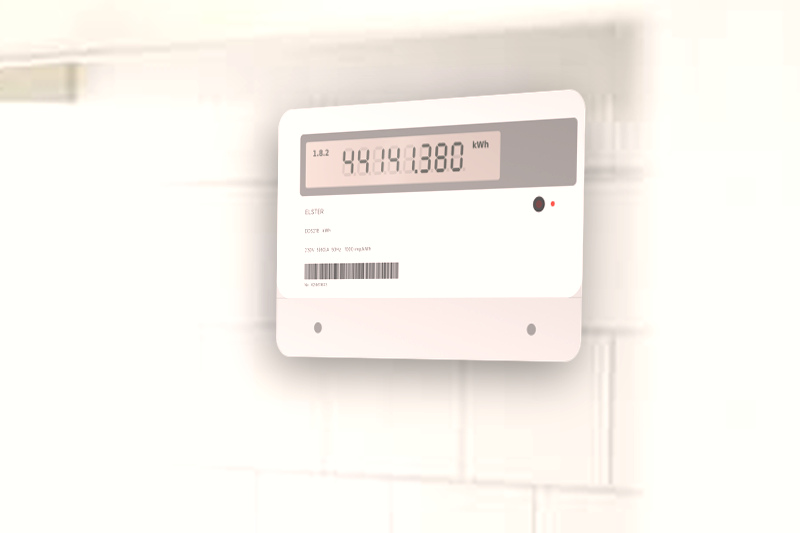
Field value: 44141.380 kWh
